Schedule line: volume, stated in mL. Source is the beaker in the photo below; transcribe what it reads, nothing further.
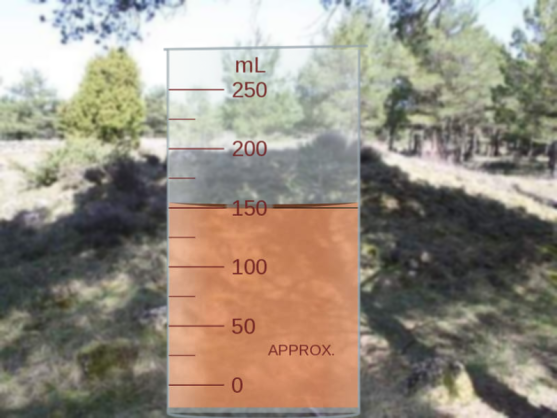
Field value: 150 mL
